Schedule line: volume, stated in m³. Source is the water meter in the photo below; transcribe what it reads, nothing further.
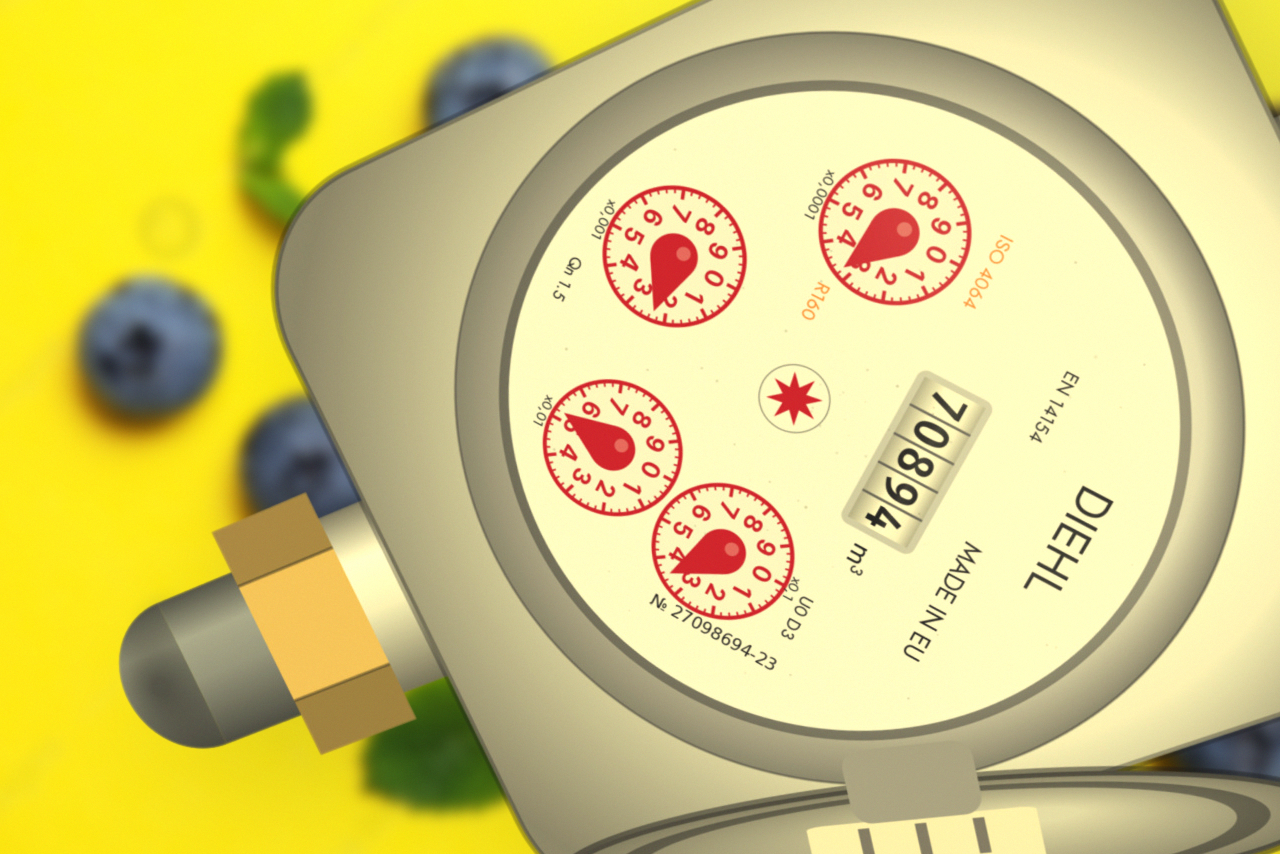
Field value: 70894.3523 m³
